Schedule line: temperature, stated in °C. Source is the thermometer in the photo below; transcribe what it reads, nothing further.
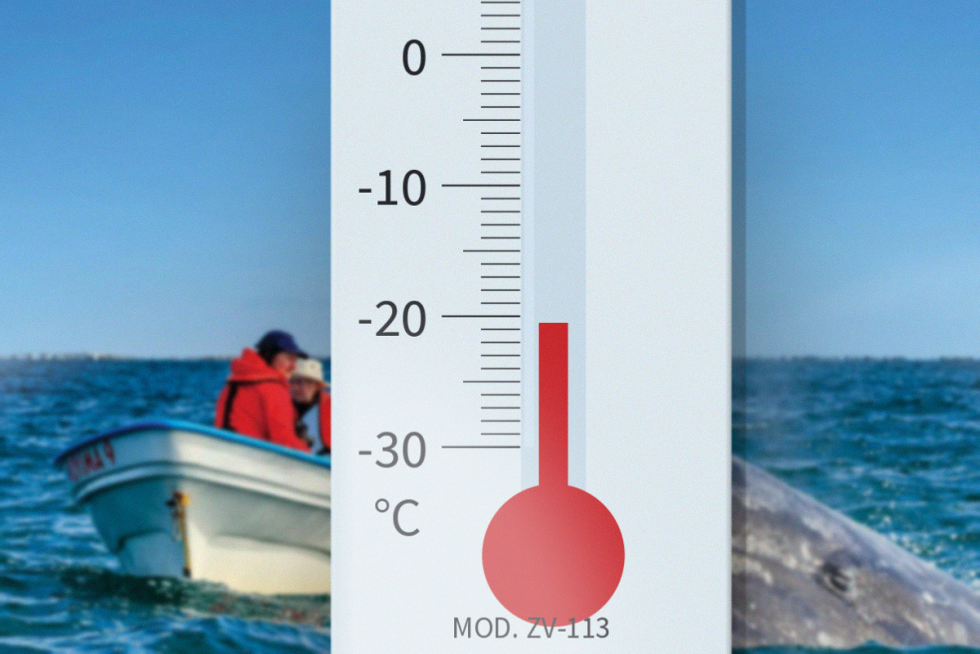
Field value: -20.5 °C
